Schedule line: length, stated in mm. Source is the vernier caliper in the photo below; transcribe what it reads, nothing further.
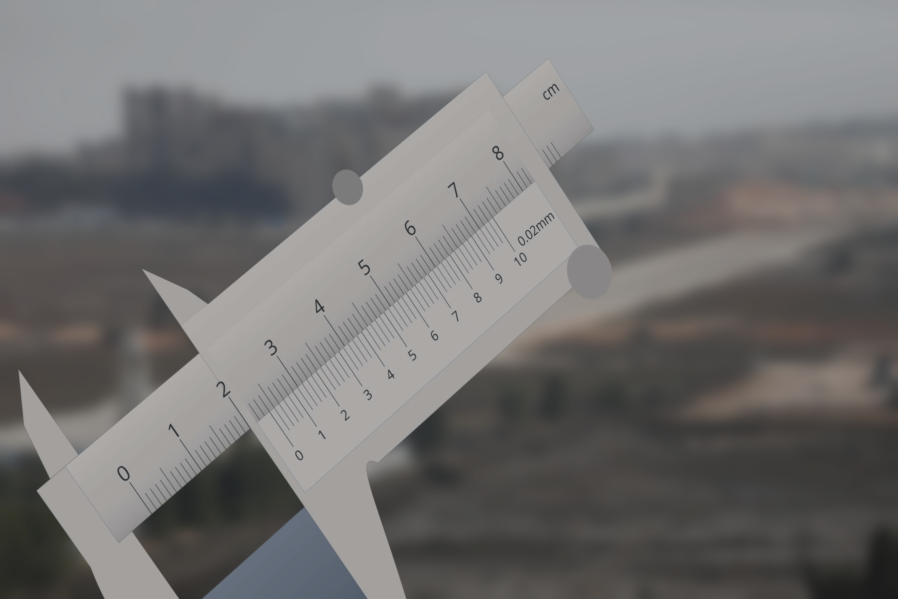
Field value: 24.0 mm
